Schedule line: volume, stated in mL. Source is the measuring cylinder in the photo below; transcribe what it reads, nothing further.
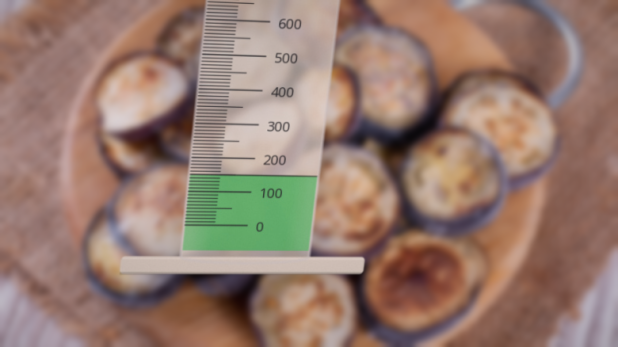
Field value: 150 mL
